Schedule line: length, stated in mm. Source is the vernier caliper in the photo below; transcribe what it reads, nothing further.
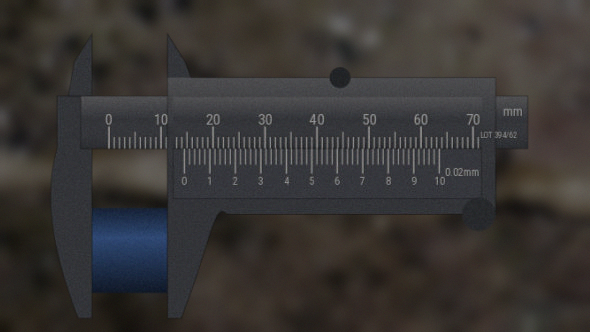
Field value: 14.5 mm
